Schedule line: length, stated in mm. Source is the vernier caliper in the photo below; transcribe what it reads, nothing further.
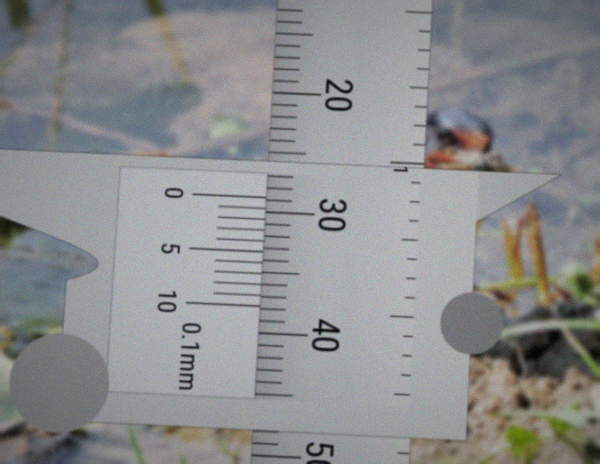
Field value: 28.8 mm
